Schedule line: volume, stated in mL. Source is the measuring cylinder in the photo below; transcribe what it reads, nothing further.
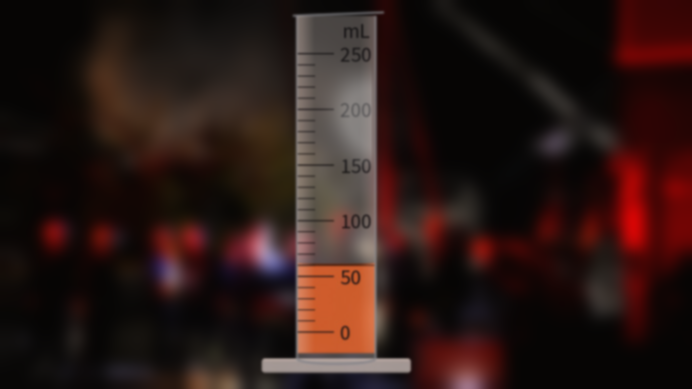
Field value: 60 mL
